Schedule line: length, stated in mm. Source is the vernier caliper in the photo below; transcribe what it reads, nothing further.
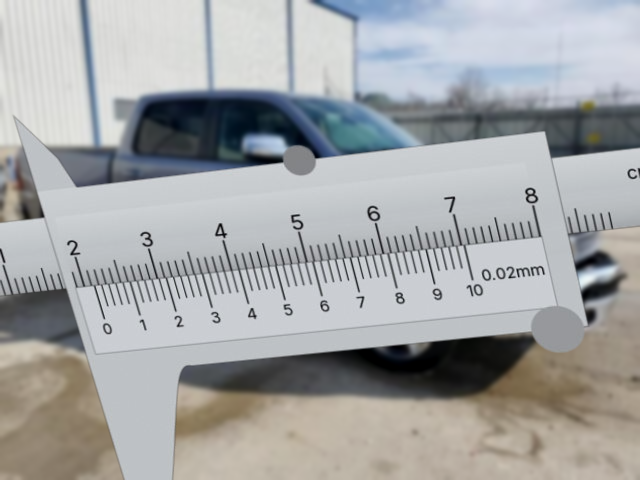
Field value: 21.4 mm
